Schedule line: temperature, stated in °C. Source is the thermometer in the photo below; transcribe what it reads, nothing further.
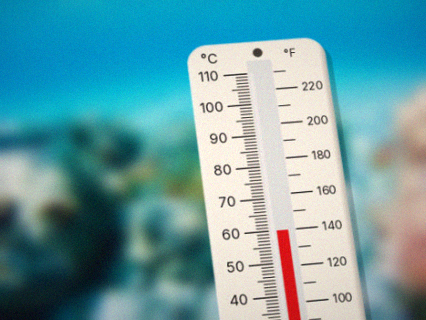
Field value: 60 °C
